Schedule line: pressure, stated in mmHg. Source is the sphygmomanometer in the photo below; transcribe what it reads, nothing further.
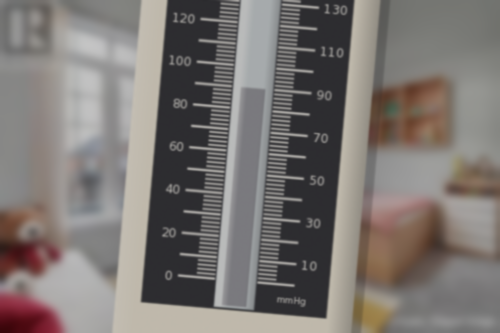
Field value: 90 mmHg
